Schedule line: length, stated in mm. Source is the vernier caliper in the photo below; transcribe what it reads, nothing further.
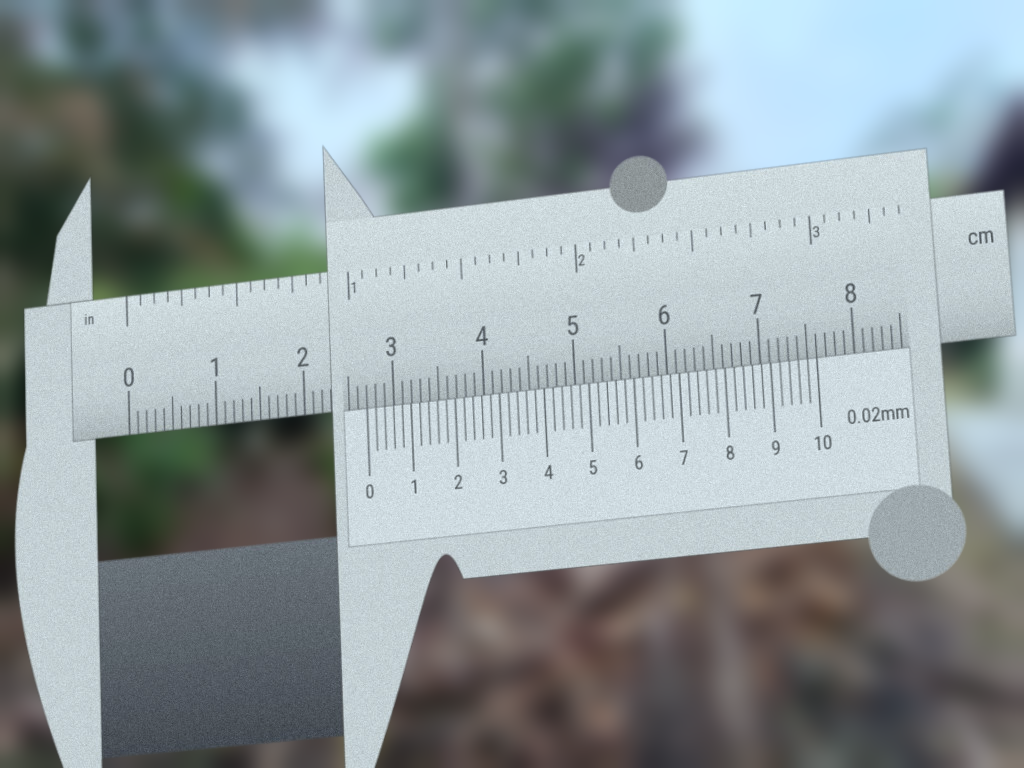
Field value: 27.0 mm
